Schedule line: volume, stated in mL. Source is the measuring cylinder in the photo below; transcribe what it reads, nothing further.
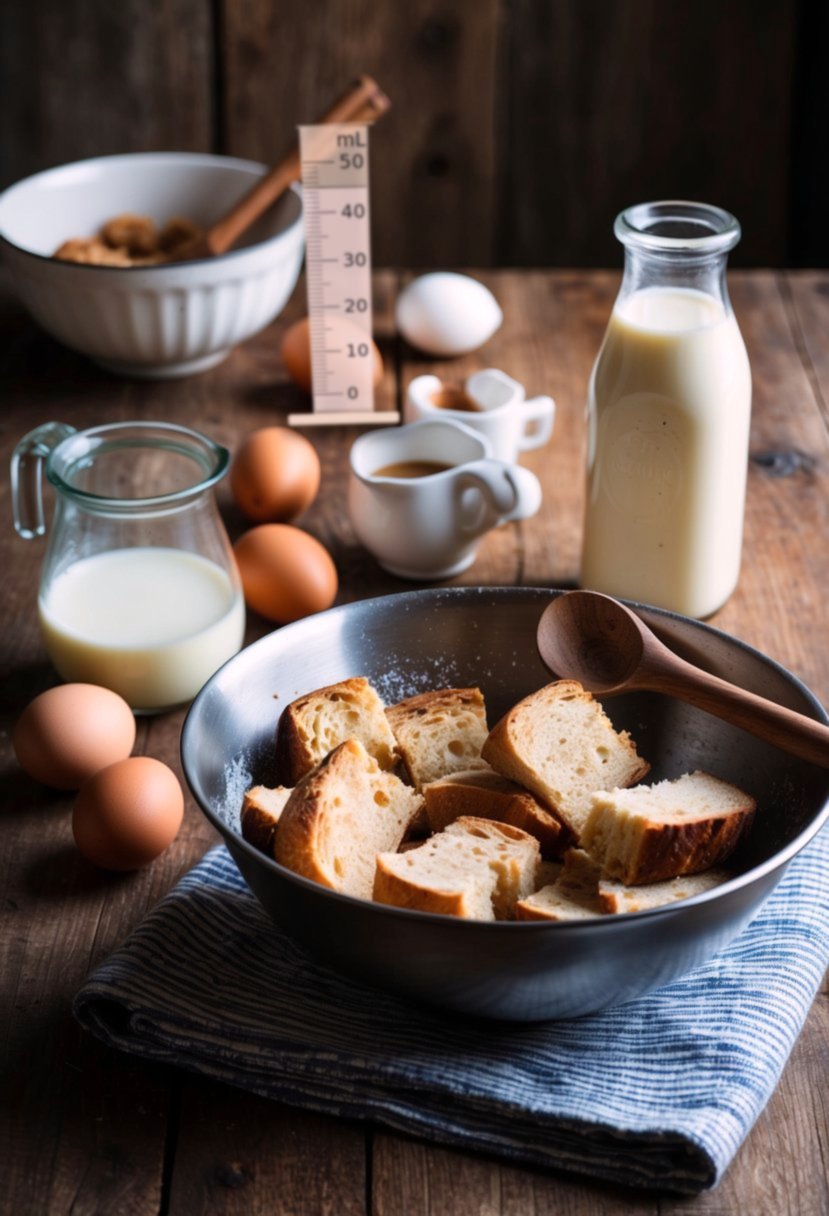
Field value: 45 mL
